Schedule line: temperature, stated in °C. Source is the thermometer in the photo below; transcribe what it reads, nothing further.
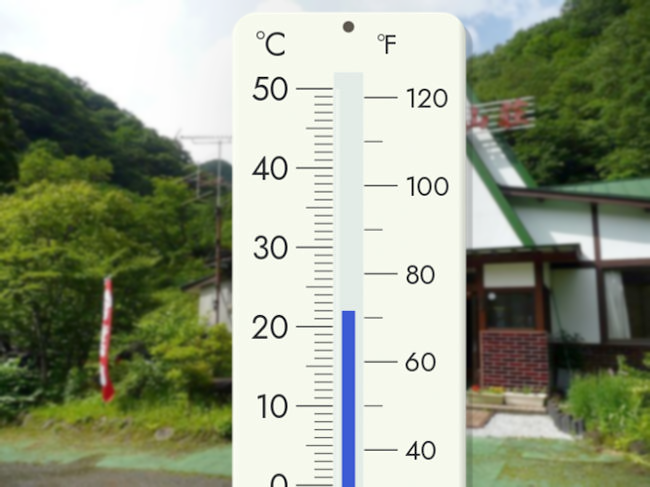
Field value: 22 °C
